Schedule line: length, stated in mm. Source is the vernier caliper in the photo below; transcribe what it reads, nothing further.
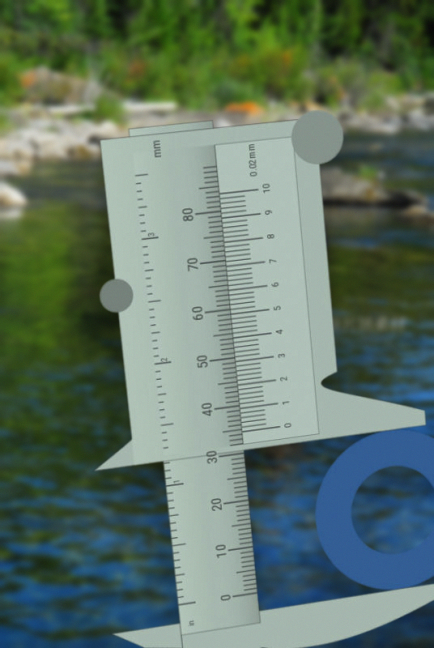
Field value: 34.5 mm
